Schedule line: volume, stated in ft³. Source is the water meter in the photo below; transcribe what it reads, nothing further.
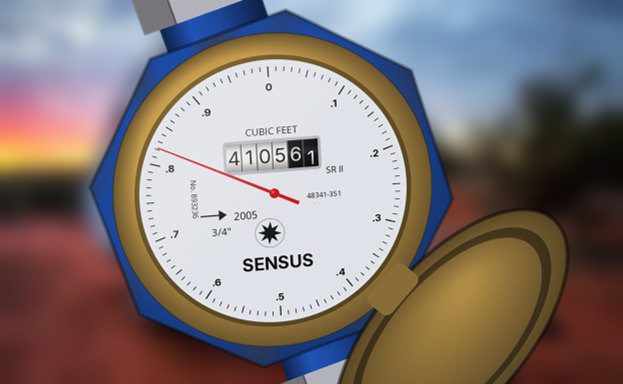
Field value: 410560.82 ft³
